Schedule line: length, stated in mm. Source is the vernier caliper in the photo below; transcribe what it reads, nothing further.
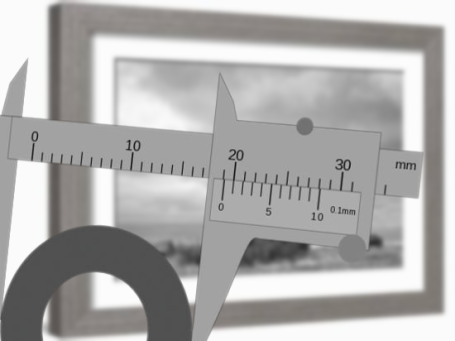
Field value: 19.1 mm
